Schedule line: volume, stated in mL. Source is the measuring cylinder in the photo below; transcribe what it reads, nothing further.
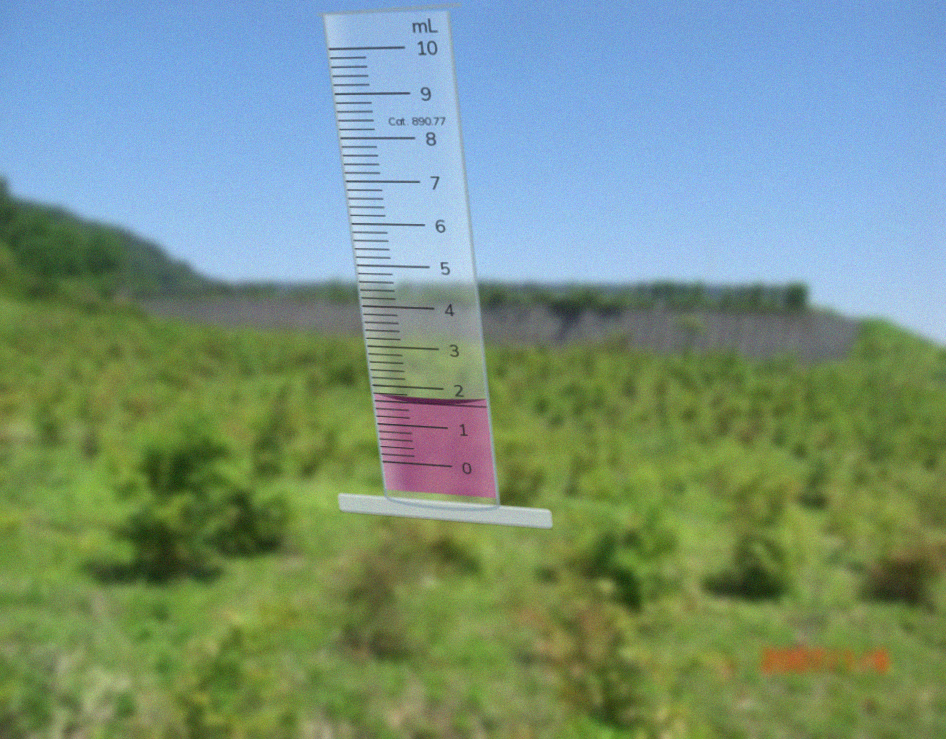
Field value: 1.6 mL
